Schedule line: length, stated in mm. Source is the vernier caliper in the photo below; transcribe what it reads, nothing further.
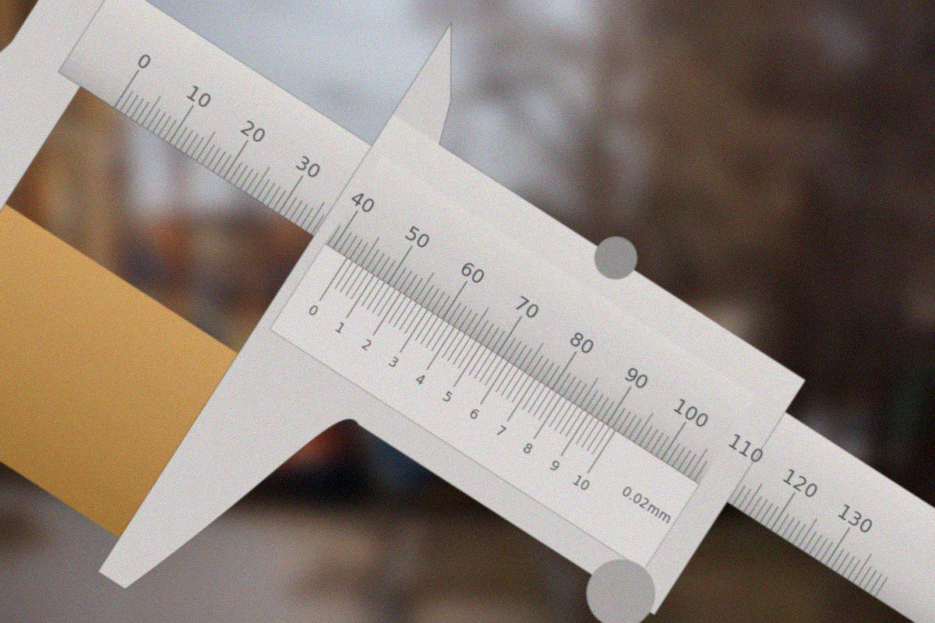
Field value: 42.6 mm
